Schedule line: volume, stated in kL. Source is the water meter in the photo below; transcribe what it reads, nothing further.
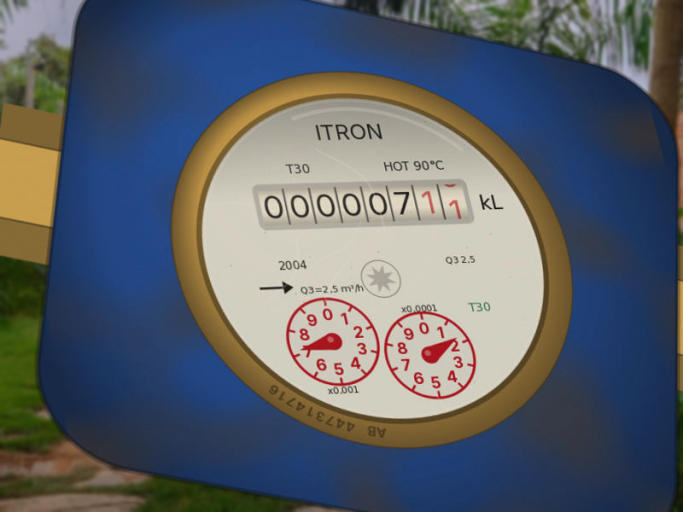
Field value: 7.1071 kL
